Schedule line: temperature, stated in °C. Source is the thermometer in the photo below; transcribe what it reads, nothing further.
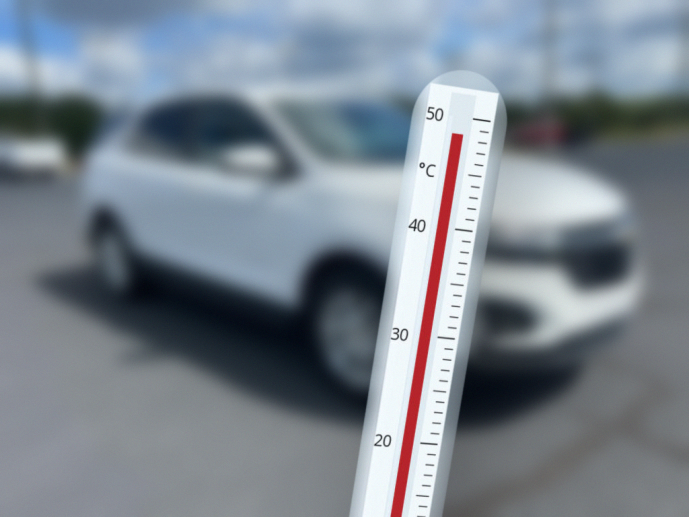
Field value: 48.5 °C
